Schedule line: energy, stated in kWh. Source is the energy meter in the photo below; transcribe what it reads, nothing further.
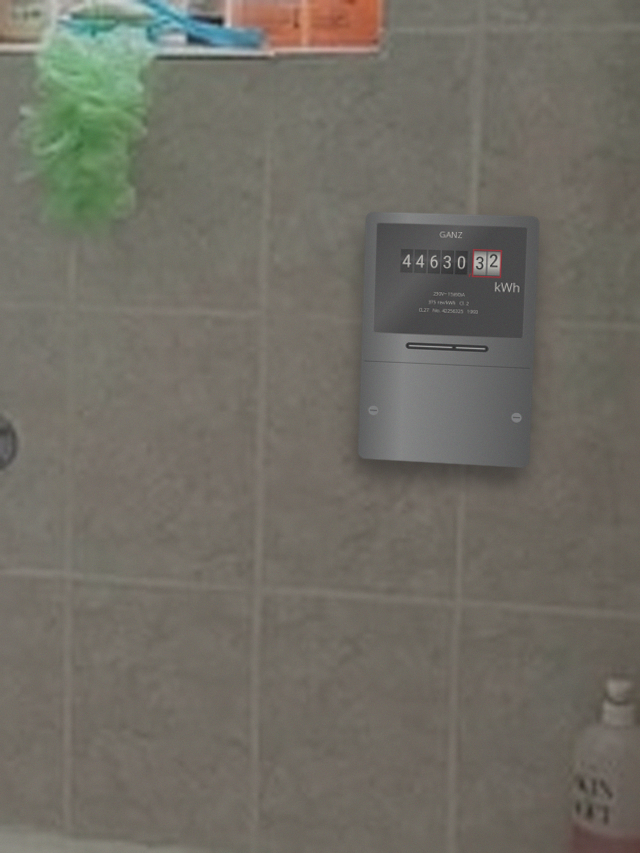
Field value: 44630.32 kWh
